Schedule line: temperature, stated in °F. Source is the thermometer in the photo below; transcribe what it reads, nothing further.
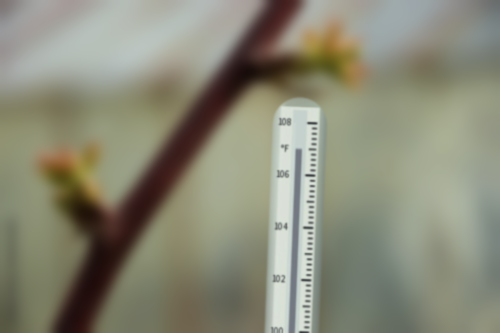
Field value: 107 °F
